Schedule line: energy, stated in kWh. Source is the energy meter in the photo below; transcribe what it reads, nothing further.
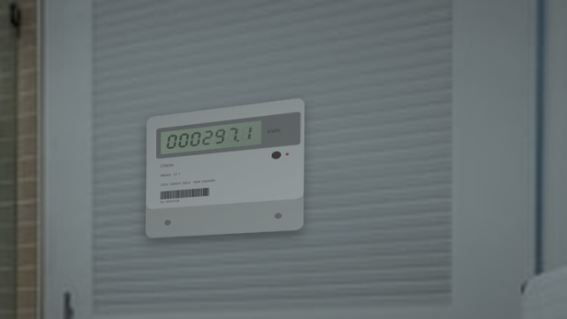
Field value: 297.1 kWh
